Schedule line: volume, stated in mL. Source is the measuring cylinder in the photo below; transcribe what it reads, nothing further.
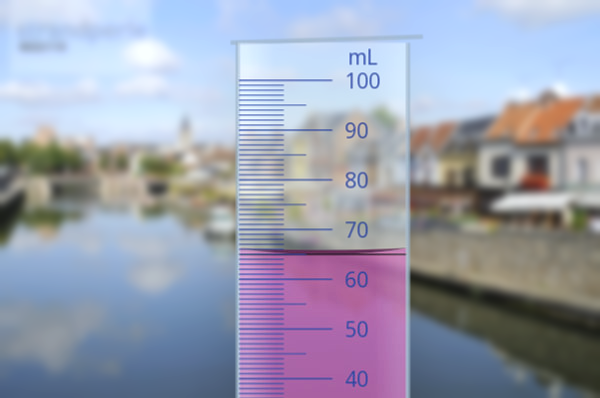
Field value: 65 mL
